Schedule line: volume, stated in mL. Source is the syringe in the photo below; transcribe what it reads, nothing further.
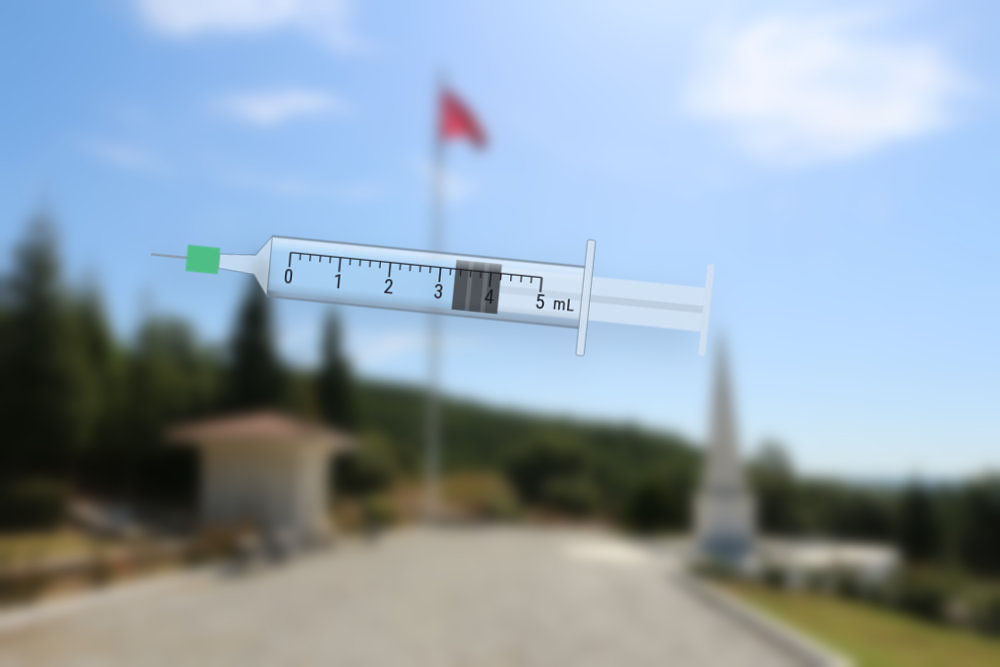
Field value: 3.3 mL
